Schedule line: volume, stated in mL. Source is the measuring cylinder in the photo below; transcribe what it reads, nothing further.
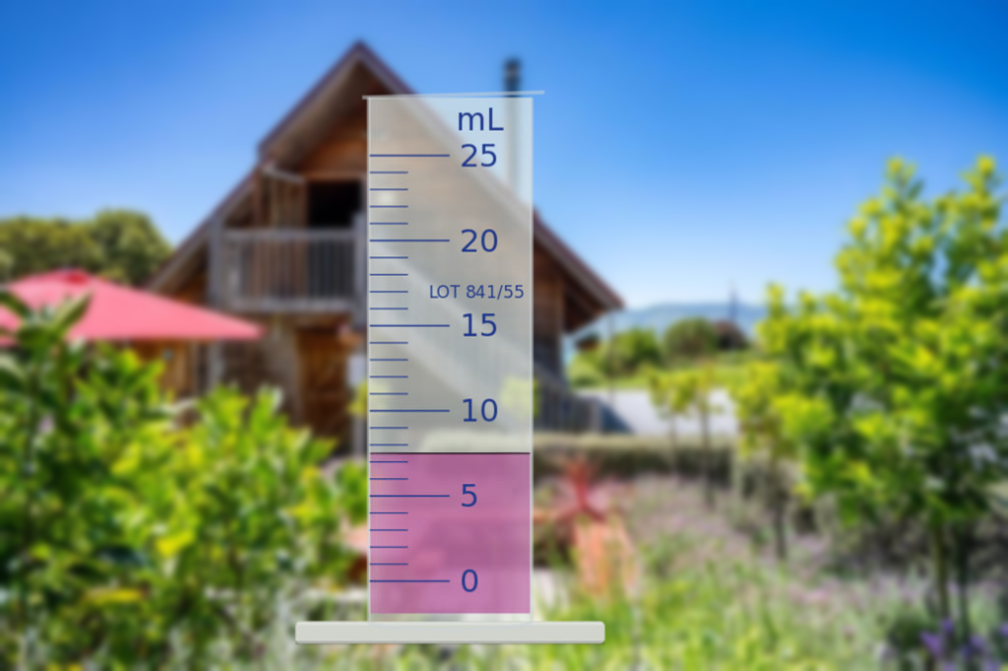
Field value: 7.5 mL
